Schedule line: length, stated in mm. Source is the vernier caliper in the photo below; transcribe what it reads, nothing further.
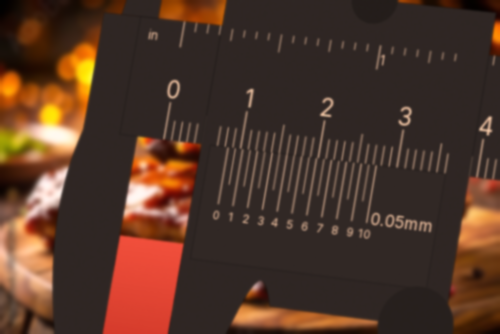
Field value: 8.4 mm
